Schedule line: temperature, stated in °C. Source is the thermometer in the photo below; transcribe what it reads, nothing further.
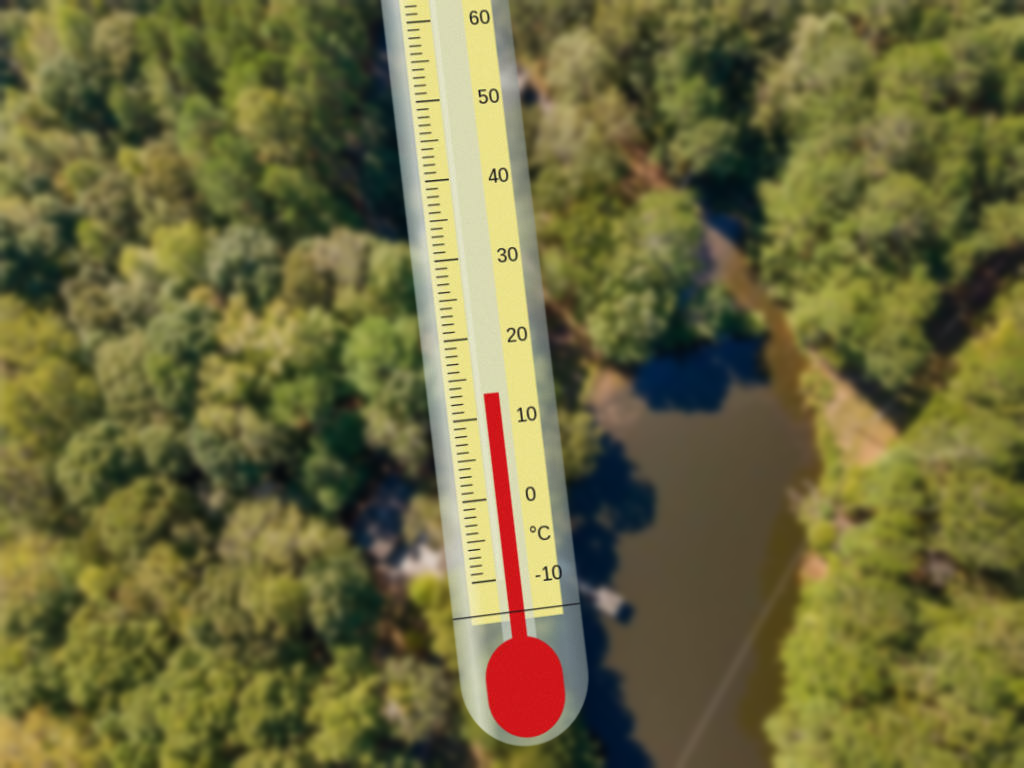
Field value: 13 °C
